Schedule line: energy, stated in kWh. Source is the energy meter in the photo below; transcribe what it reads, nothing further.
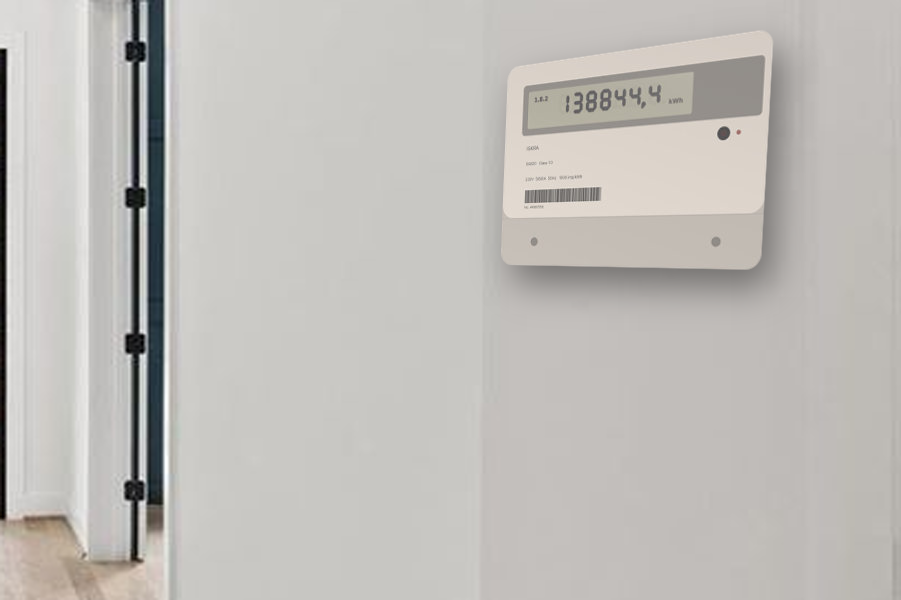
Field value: 138844.4 kWh
